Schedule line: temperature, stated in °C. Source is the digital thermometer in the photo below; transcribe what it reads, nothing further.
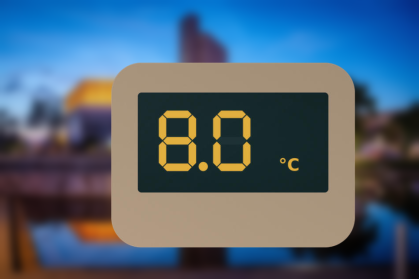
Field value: 8.0 °C
